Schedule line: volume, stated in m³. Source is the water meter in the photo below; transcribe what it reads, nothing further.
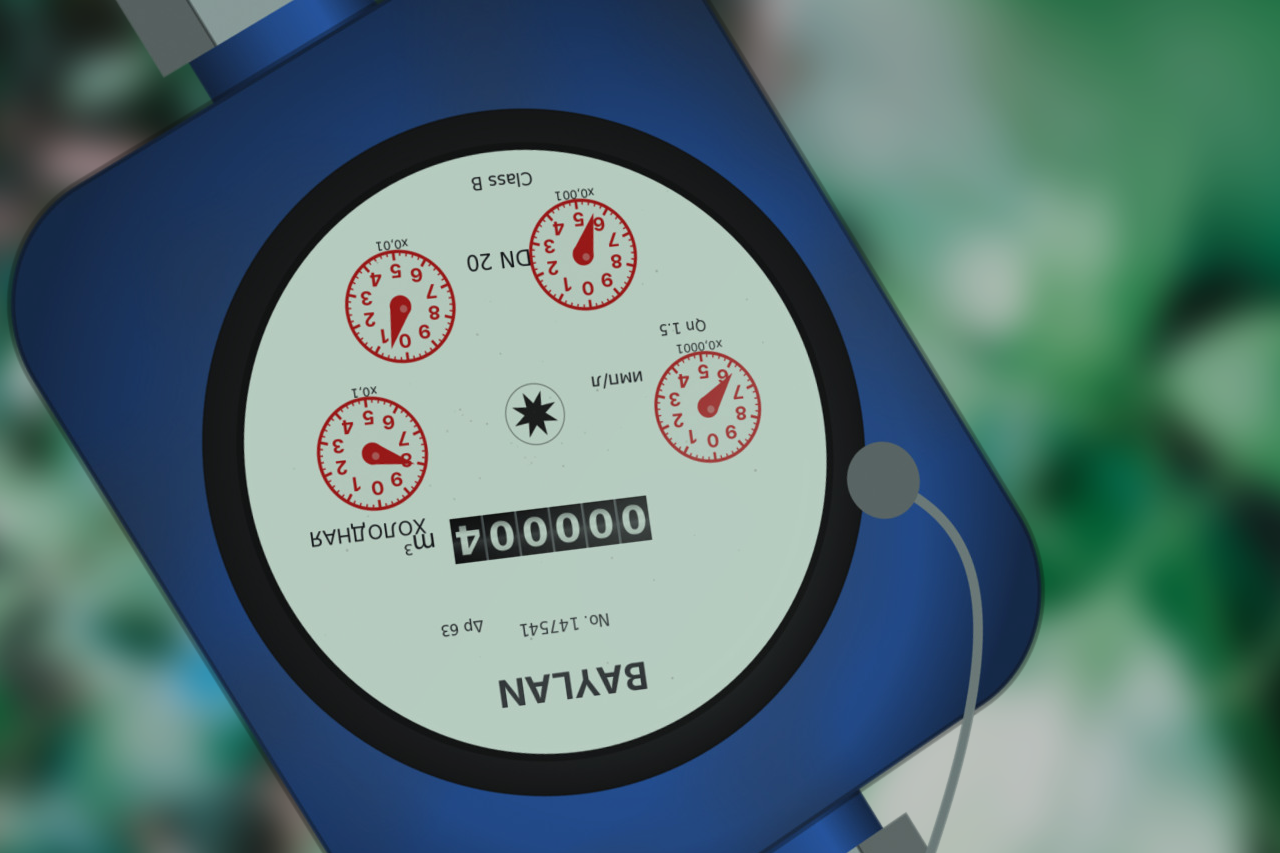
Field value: 4.8056 m³
